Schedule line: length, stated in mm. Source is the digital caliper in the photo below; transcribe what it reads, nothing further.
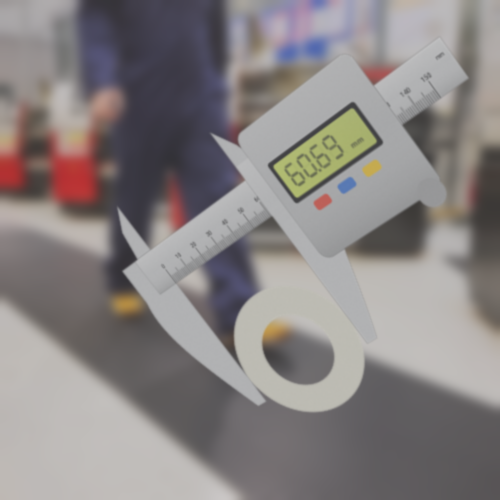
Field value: 60.69 mm
